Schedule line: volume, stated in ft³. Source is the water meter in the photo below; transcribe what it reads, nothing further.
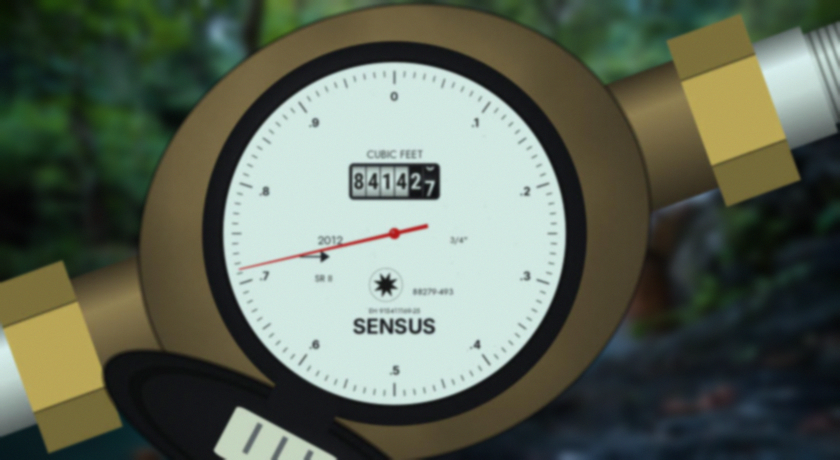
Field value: 841426.71 ft³
